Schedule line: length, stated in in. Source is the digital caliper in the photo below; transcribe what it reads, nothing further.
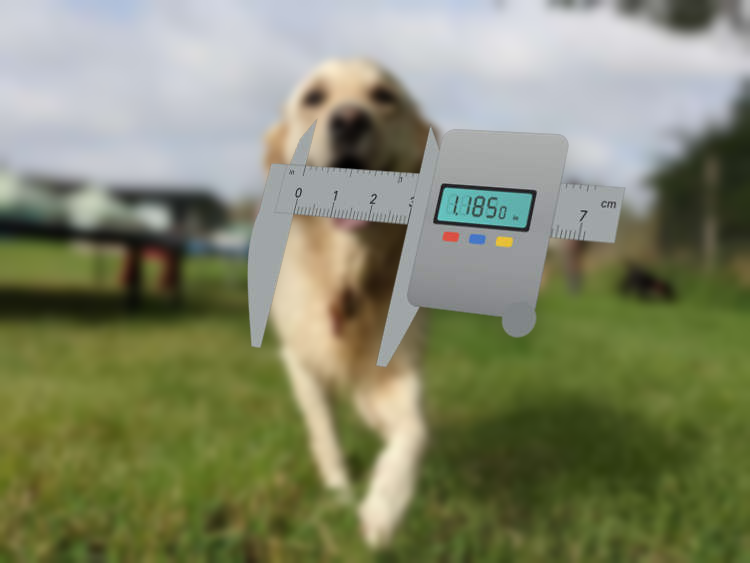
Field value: 1.1850 in
